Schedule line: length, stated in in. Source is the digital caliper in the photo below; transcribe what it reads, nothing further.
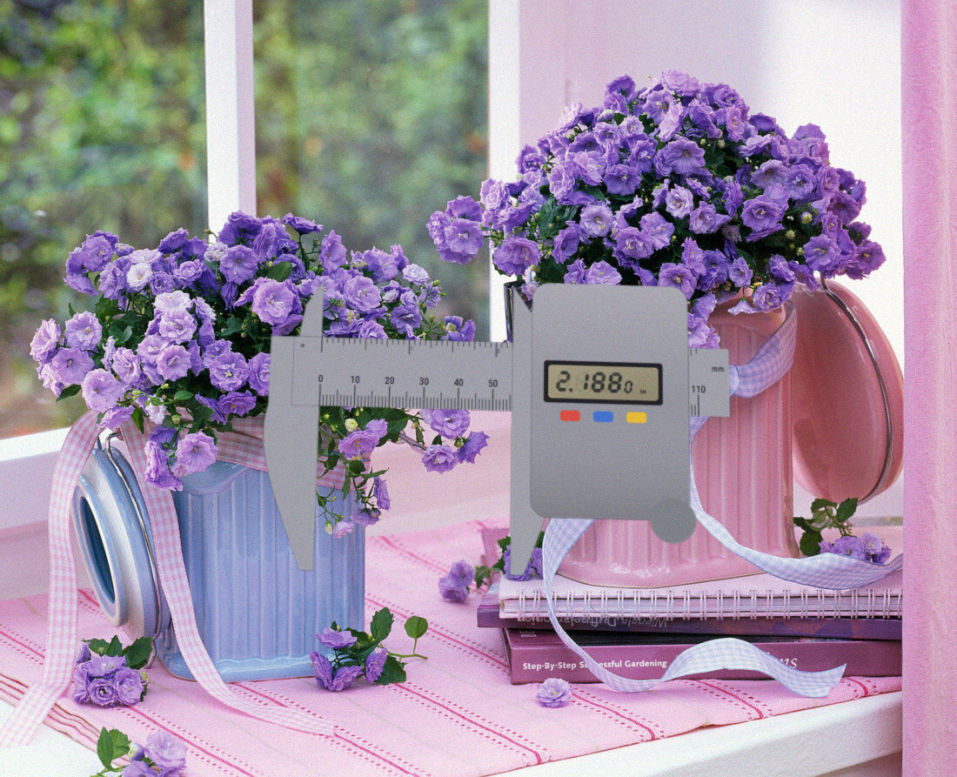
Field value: 2.1880 in
